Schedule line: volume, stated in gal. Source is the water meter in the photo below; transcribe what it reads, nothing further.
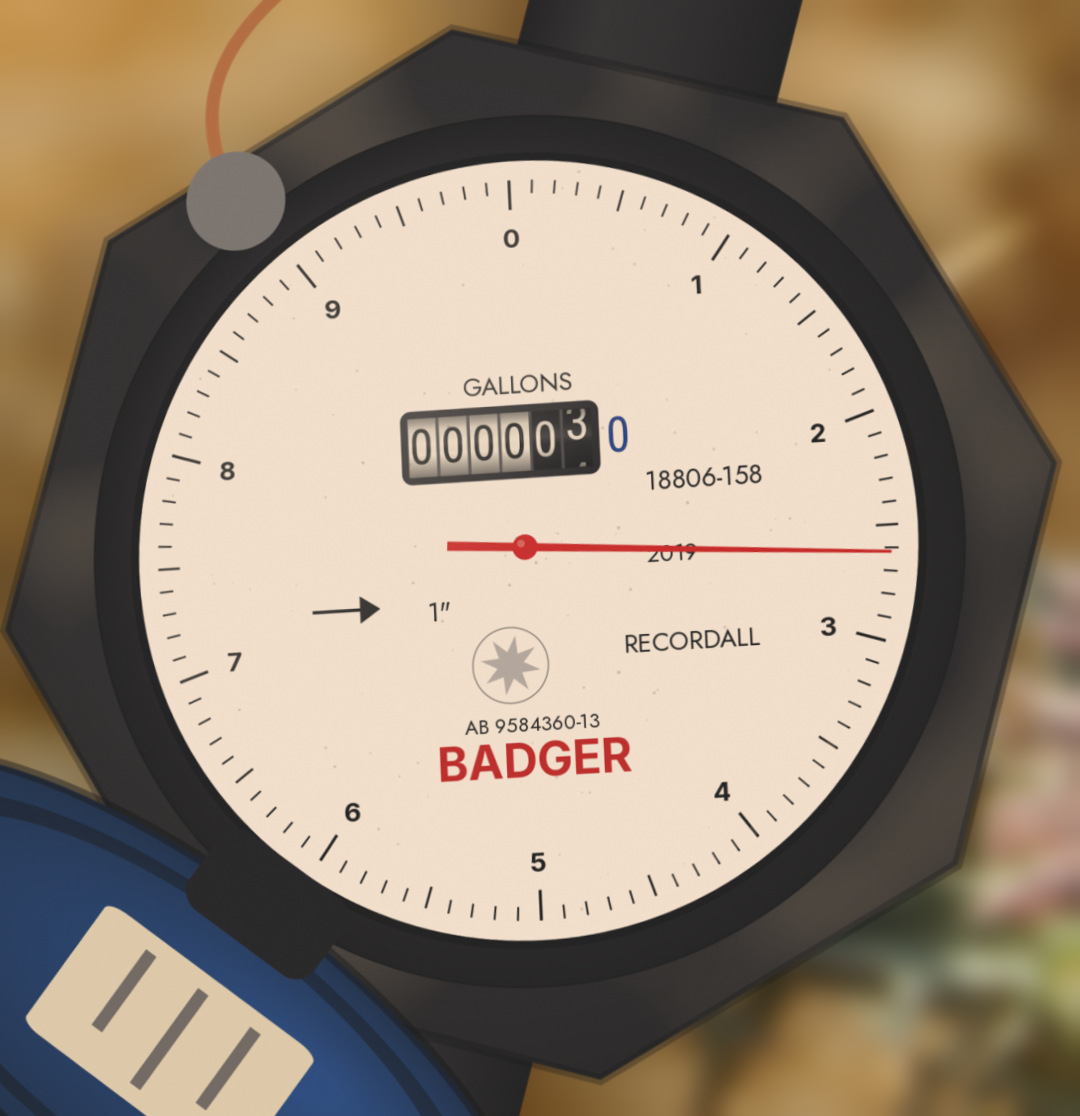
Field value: 32.6 gal
